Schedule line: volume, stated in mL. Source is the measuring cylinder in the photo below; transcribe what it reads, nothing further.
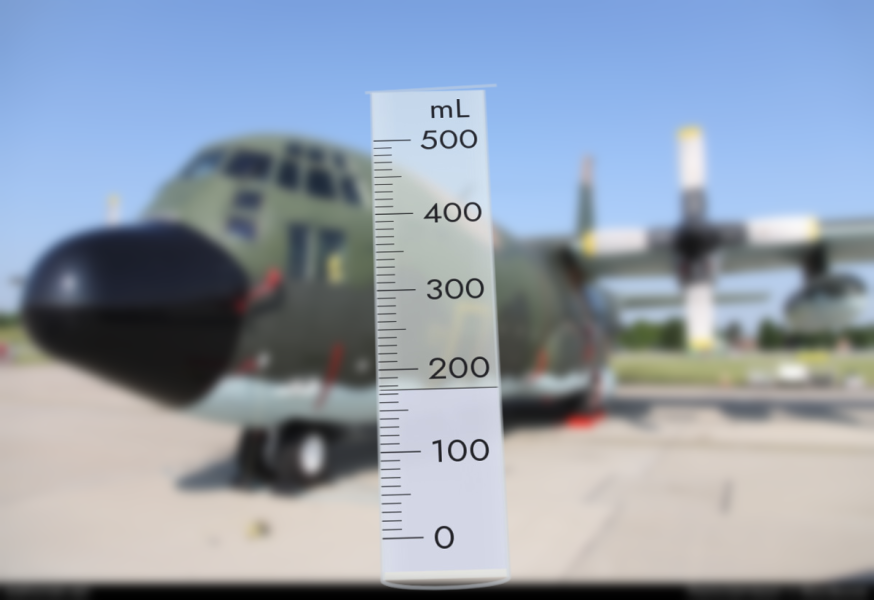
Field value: 175 mL
